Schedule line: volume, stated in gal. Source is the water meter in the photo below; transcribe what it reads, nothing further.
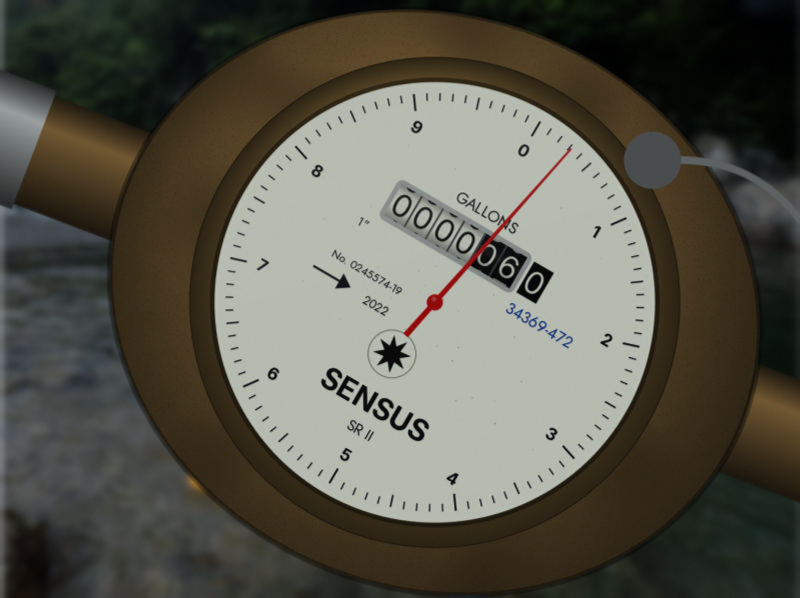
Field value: 60.3 gal
